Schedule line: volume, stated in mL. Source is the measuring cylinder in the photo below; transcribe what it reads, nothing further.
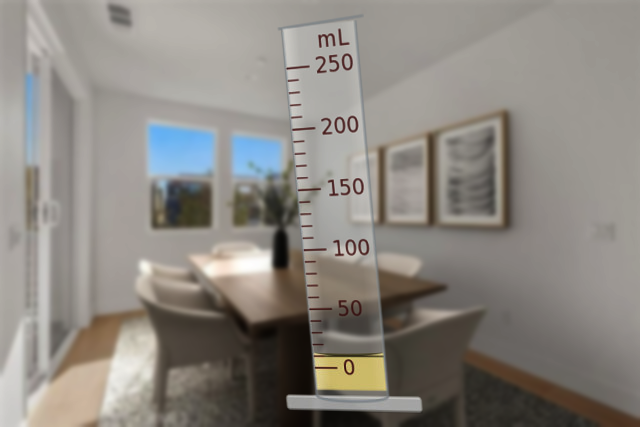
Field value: 10 mL
